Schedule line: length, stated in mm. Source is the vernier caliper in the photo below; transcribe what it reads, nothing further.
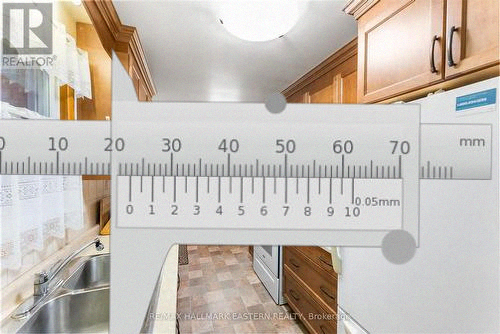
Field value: 22.8 mm
